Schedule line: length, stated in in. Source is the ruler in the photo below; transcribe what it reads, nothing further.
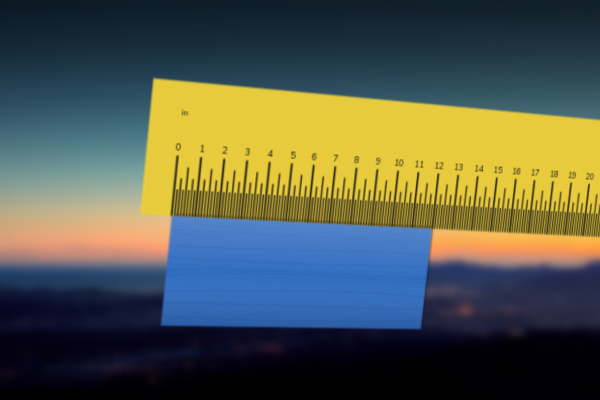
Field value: 12 in
